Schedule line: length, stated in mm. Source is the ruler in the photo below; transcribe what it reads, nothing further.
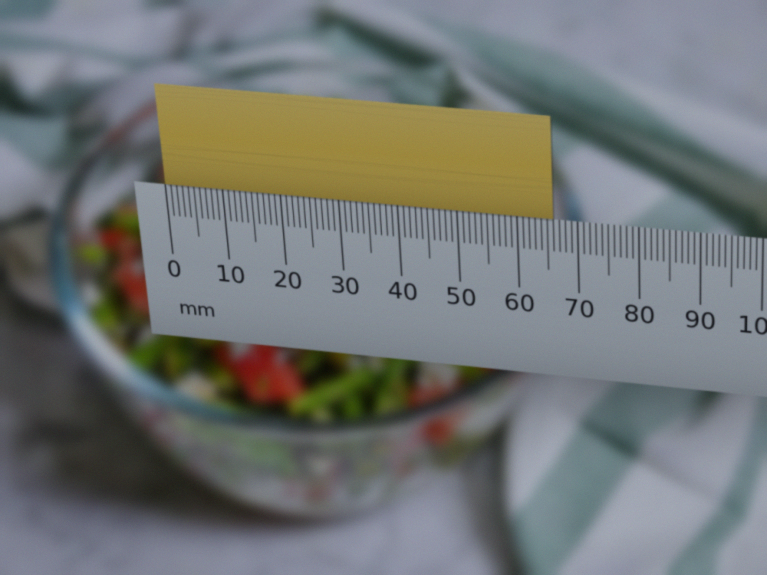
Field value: 66 mm
